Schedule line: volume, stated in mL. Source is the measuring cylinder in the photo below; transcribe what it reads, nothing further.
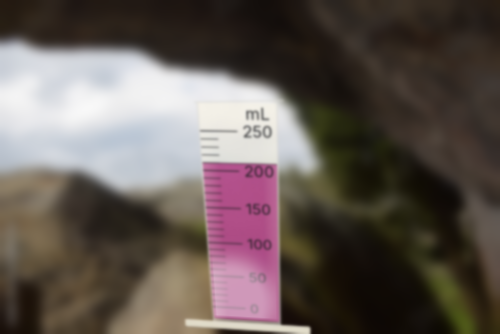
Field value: 210 mL
